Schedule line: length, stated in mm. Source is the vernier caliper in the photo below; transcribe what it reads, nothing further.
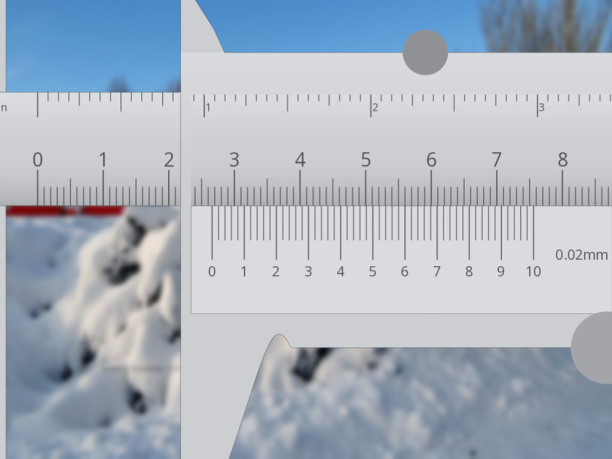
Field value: 26.6 mm
